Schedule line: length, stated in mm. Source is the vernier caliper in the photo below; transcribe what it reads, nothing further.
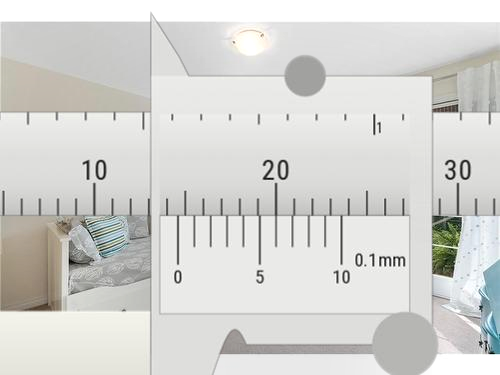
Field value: 14.6 mm
